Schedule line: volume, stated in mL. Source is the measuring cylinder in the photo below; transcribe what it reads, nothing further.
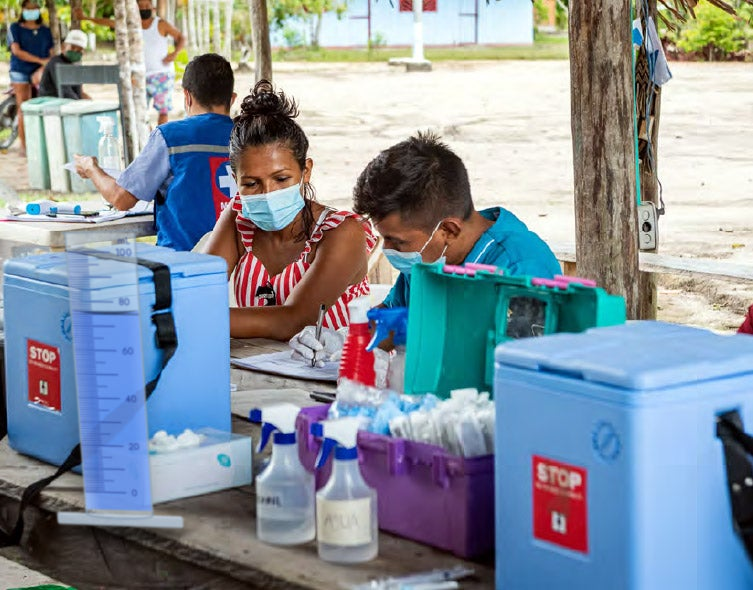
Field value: 75 mL
